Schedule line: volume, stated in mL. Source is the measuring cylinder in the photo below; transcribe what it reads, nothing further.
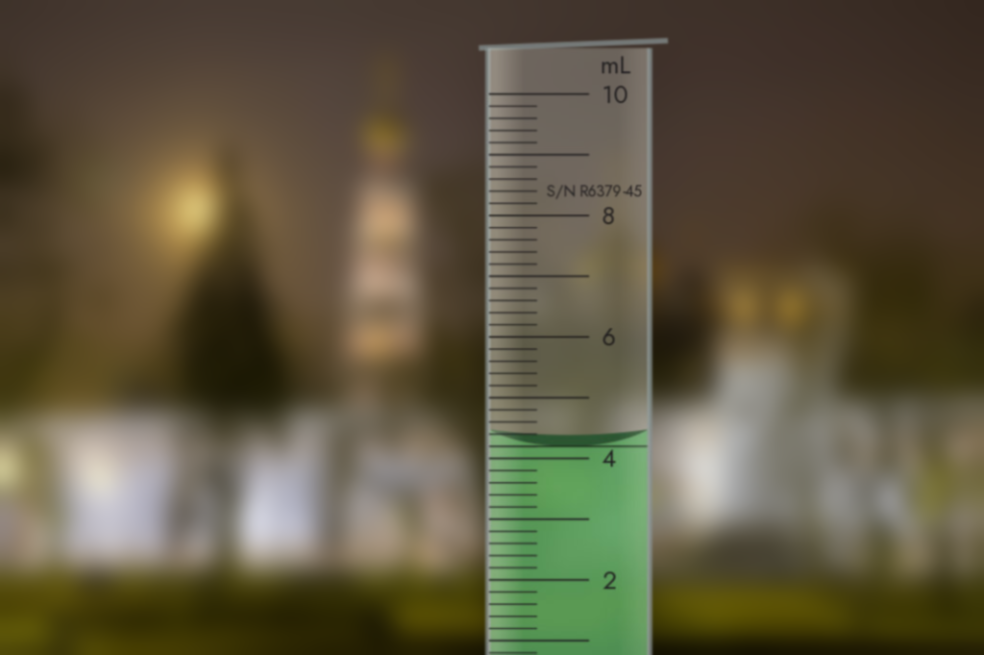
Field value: 4.2 mL
